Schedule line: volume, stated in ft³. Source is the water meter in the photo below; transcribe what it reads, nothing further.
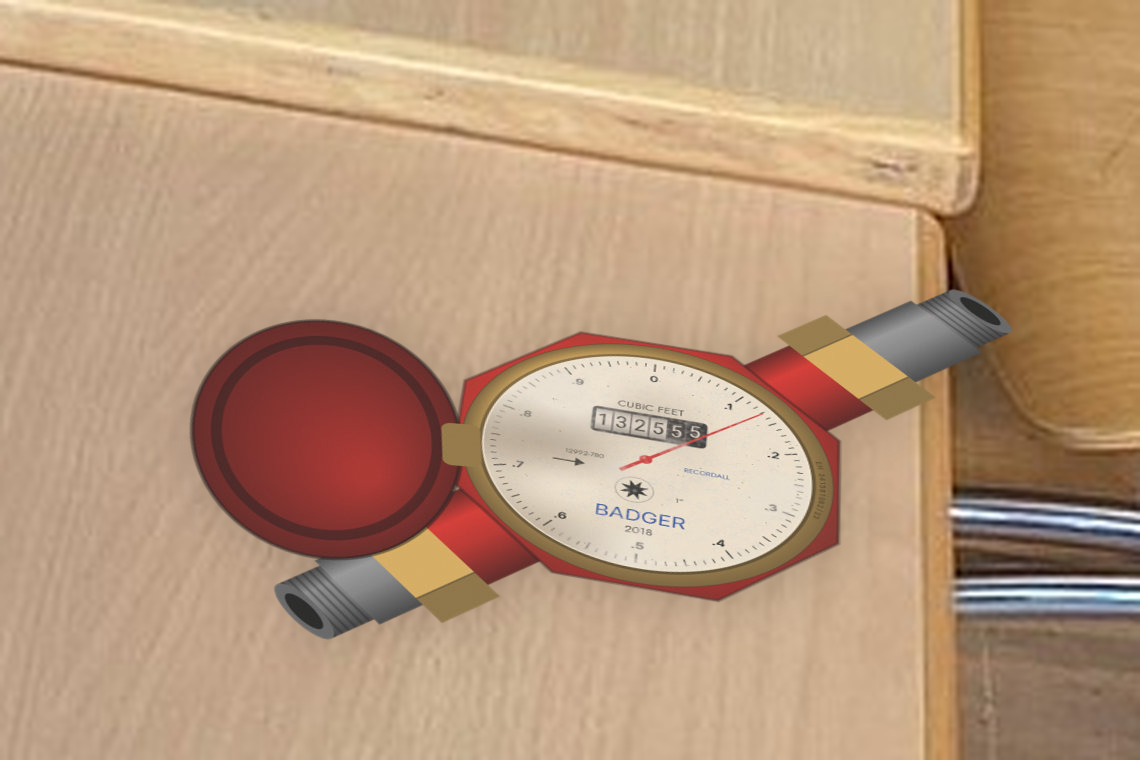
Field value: 132555.13 ft³
